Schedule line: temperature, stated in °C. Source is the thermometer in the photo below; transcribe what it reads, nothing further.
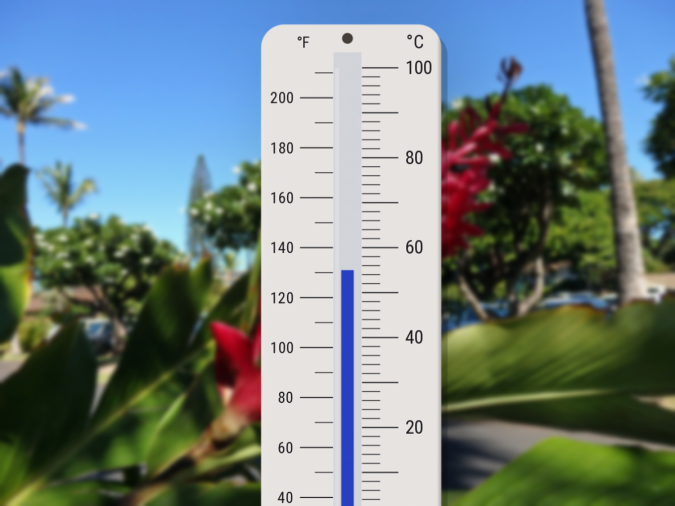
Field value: 55 °C
